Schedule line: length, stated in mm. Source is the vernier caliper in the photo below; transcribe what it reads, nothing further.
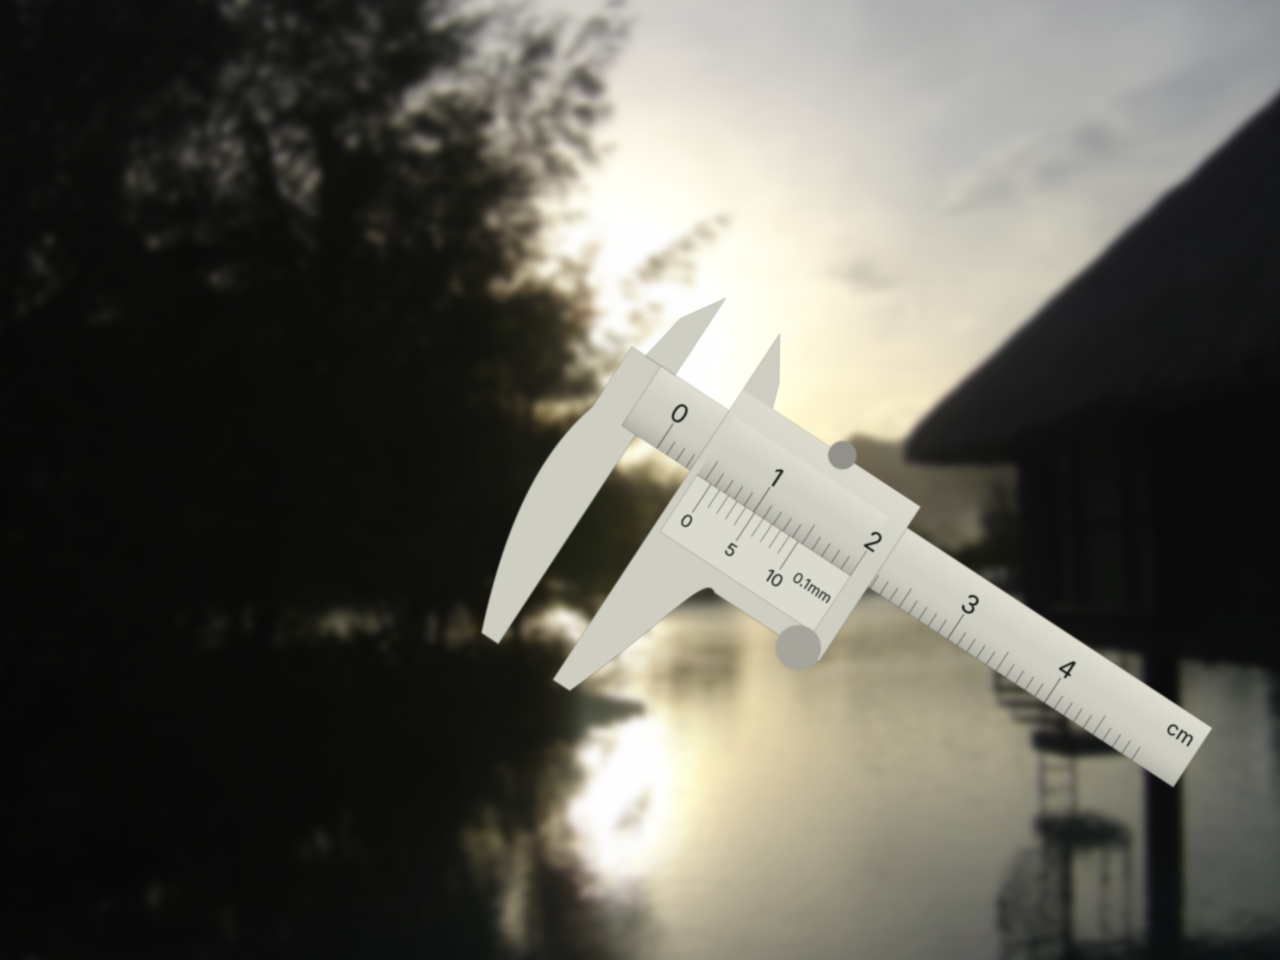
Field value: 5.6 mm
